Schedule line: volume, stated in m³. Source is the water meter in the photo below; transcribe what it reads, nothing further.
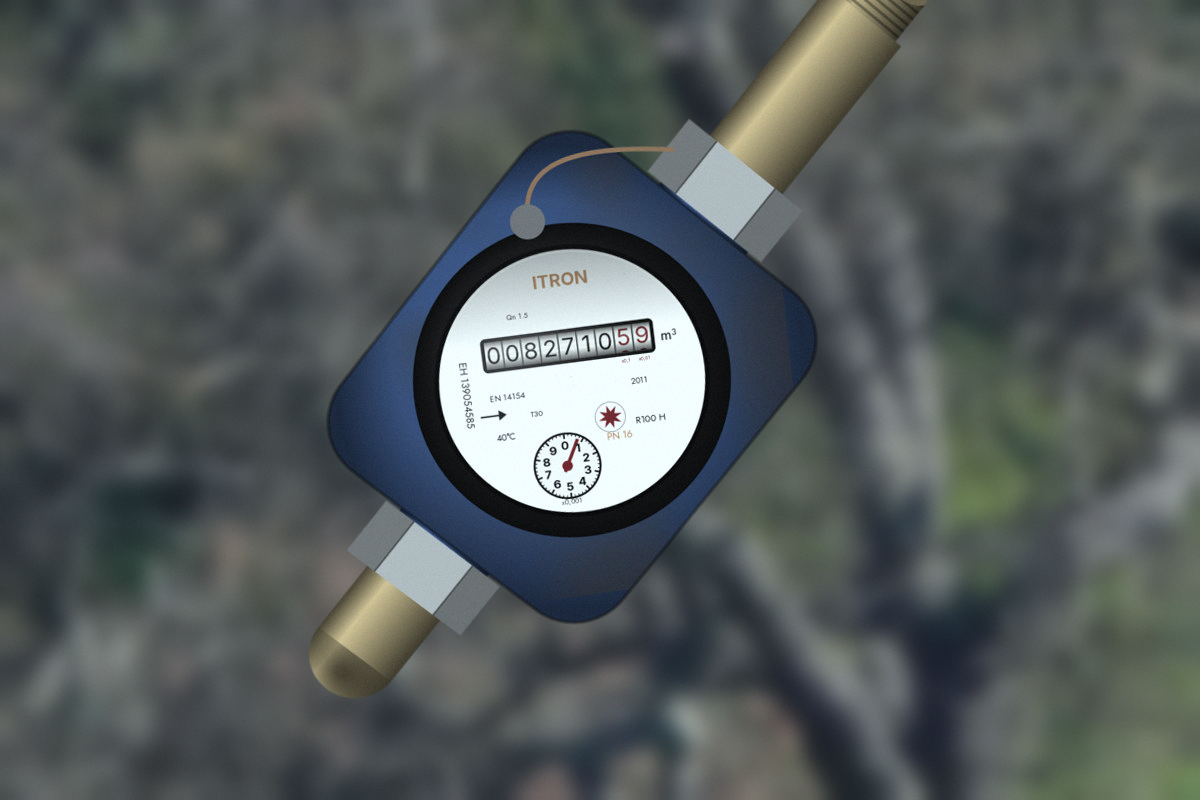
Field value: 82710.590 m³
